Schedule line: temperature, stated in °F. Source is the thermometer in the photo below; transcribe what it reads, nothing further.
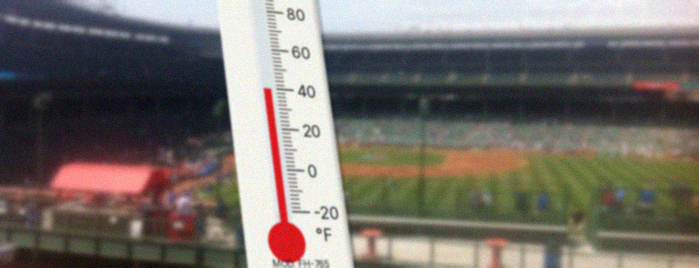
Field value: 40 °F
